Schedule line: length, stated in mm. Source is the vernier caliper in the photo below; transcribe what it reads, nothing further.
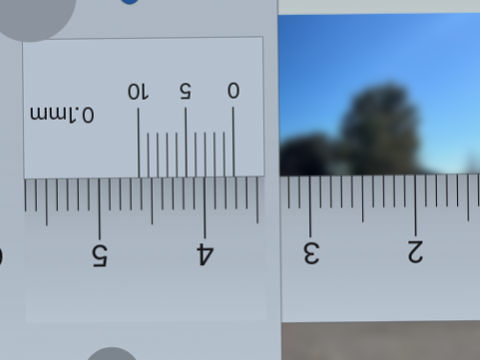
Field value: 37.2 mm
